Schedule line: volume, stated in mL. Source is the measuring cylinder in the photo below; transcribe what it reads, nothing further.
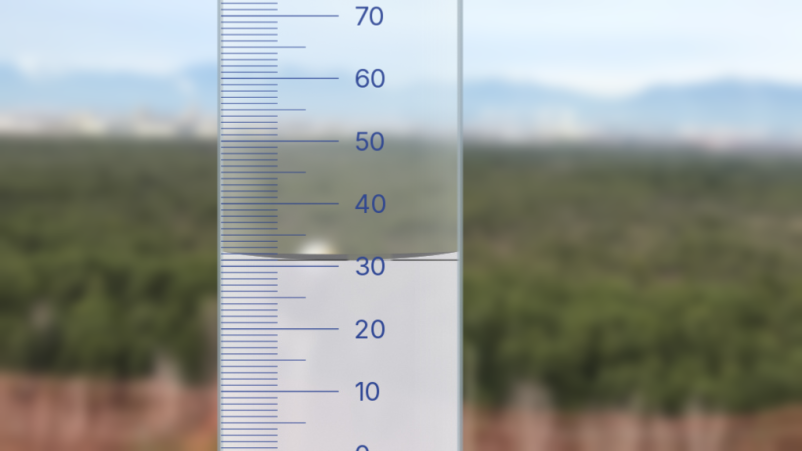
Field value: 31 mL
